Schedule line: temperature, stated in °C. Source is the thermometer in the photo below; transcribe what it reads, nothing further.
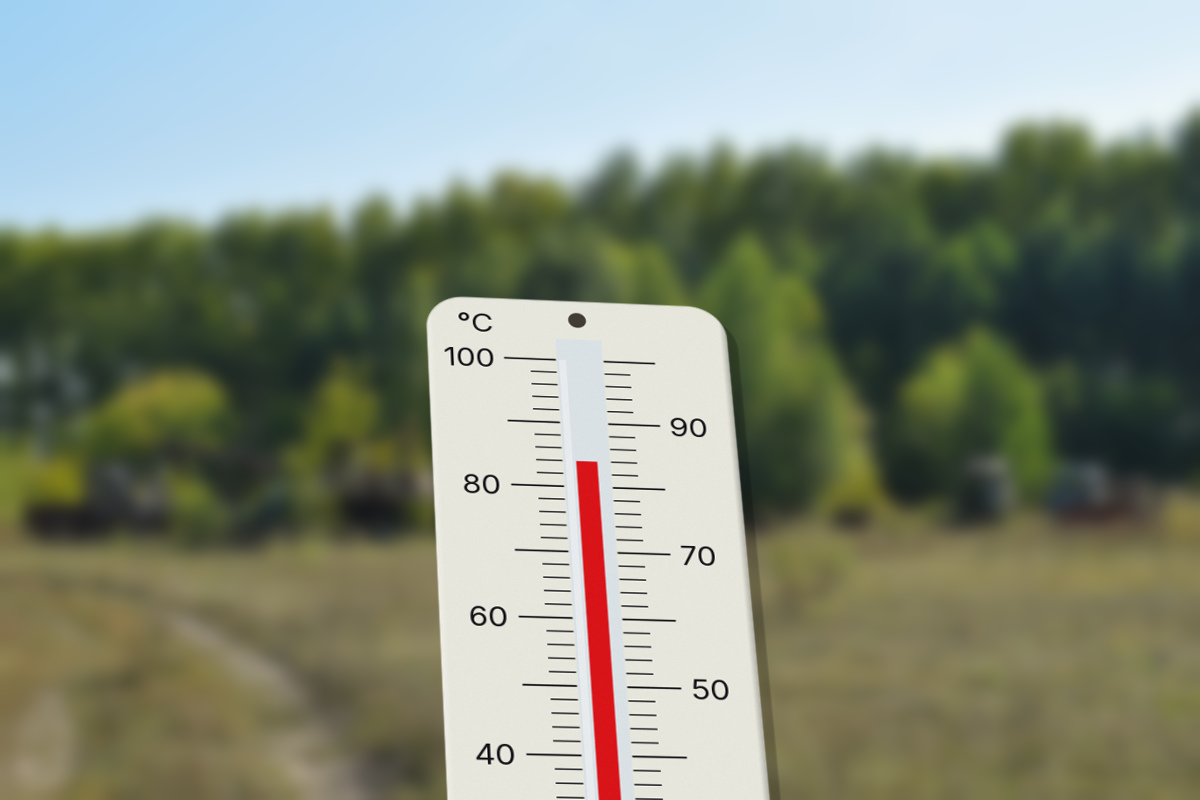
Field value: 84 °C
